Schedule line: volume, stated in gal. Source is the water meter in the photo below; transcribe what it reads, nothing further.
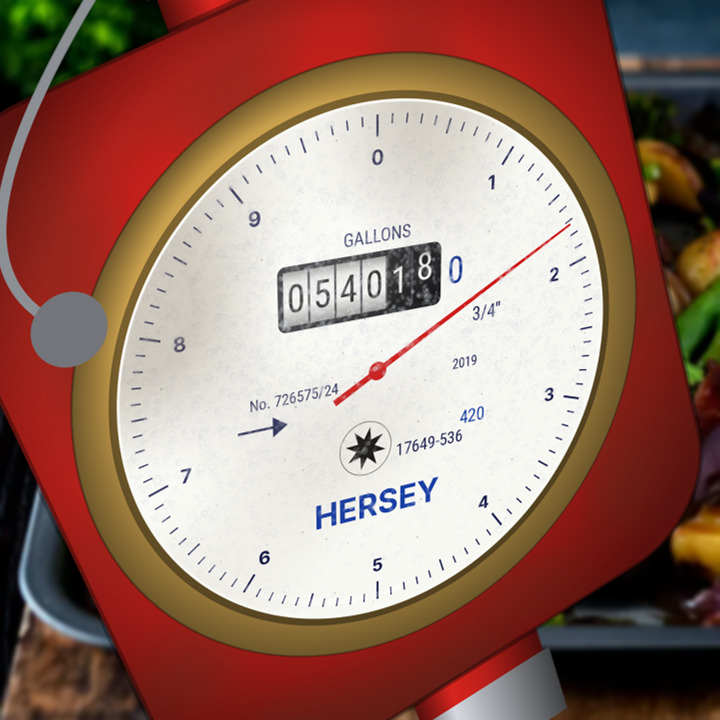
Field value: 540181.7 gal
